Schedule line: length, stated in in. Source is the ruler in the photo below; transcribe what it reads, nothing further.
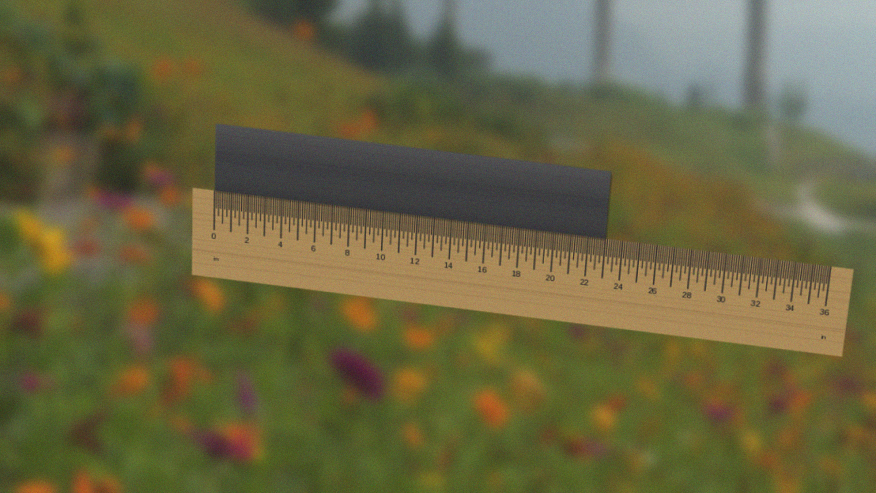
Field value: 23 in
